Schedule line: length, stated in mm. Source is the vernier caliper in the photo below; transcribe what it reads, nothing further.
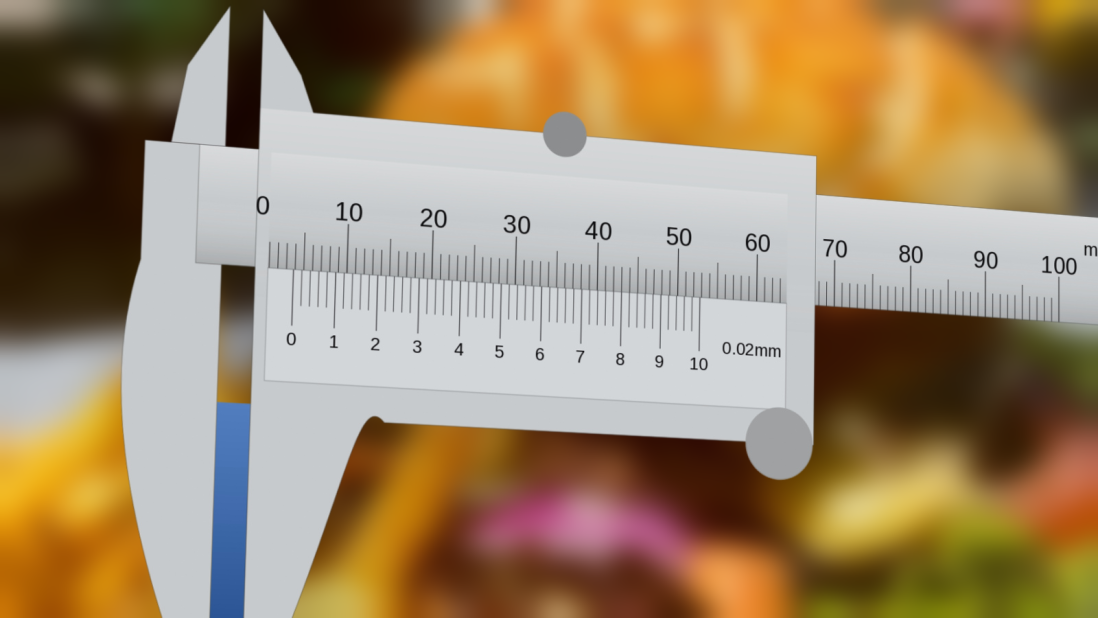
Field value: 3.8 mm
